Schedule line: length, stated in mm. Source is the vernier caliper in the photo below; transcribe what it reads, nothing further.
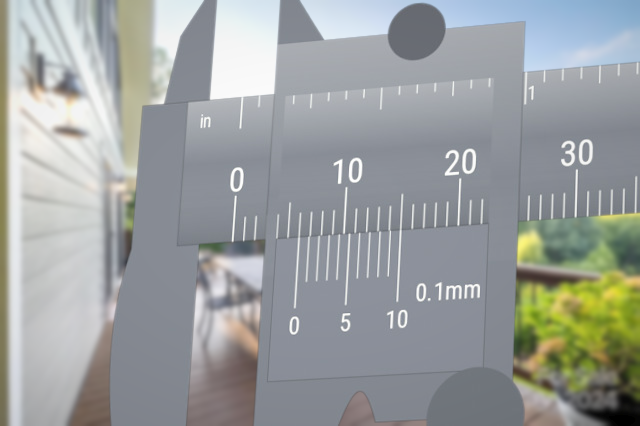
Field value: 6.0 mm
